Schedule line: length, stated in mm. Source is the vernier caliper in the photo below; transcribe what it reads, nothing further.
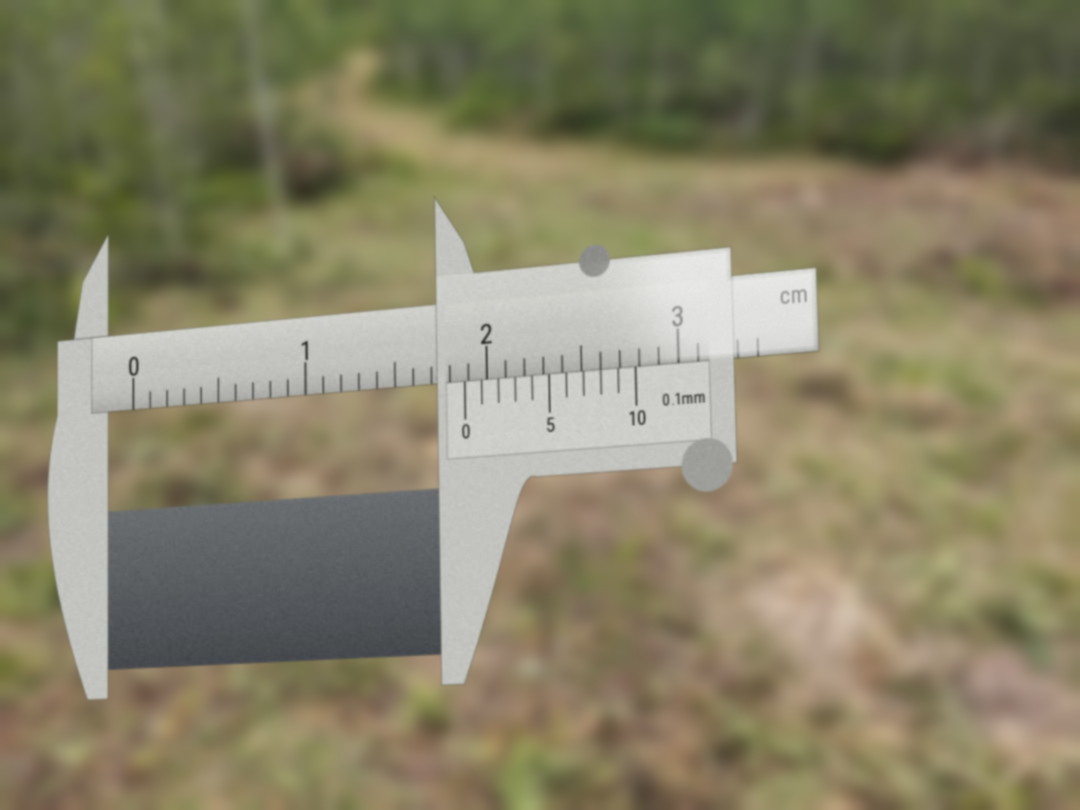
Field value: 18.8 mm
